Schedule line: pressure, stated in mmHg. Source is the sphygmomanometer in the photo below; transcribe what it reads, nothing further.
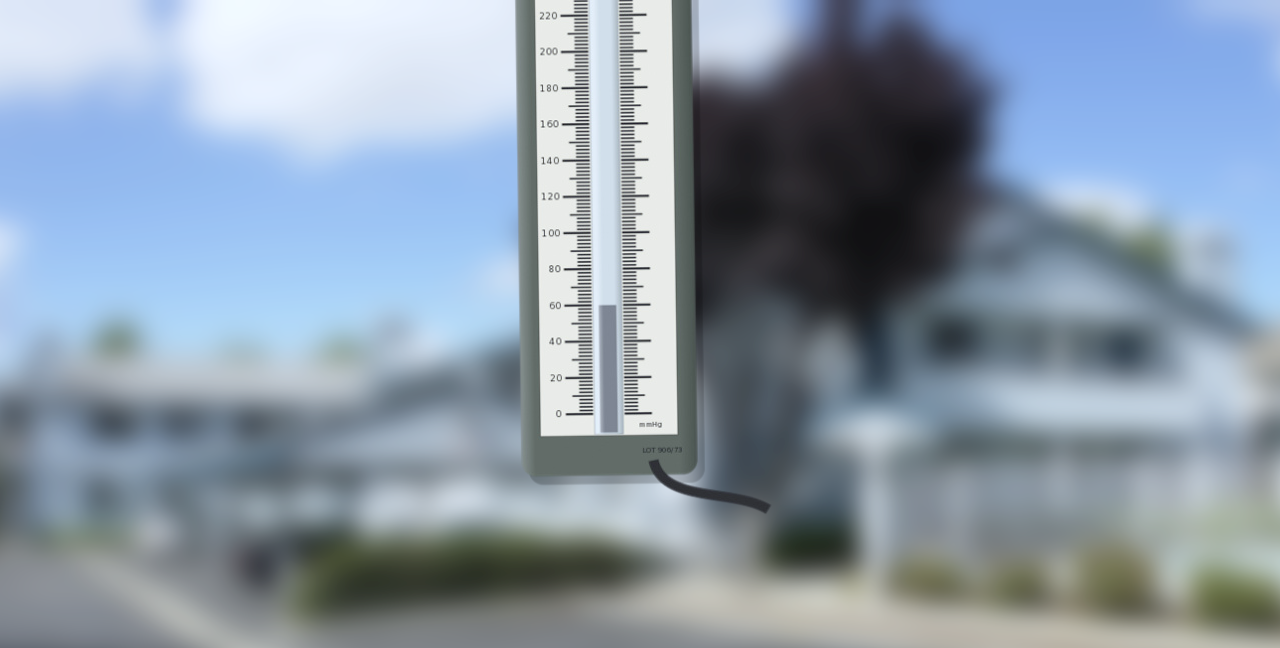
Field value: 60 mmHg
